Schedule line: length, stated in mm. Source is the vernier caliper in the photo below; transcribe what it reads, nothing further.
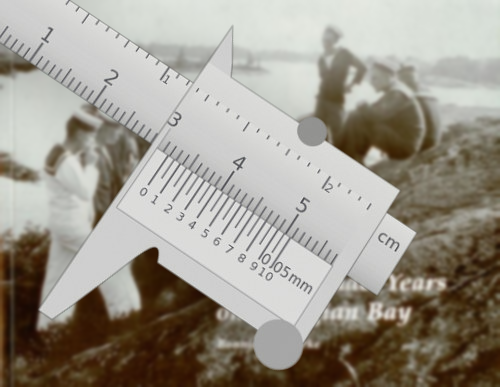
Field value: 31.8 mm
